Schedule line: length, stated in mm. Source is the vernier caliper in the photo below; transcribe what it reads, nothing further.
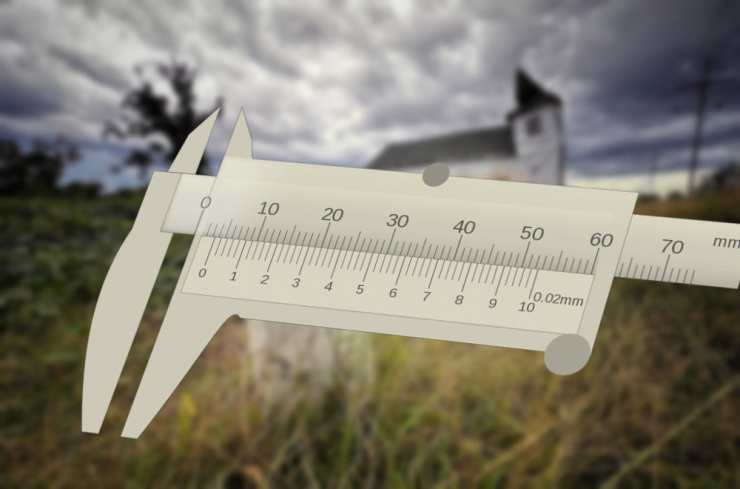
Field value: 3.4 mm
